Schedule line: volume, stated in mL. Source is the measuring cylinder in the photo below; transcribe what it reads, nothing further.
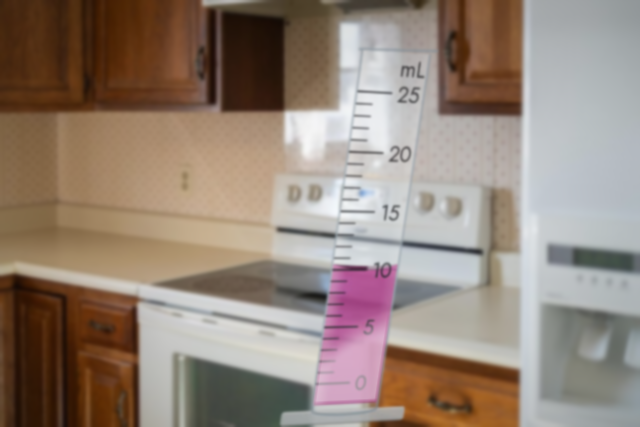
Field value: 10 mL
